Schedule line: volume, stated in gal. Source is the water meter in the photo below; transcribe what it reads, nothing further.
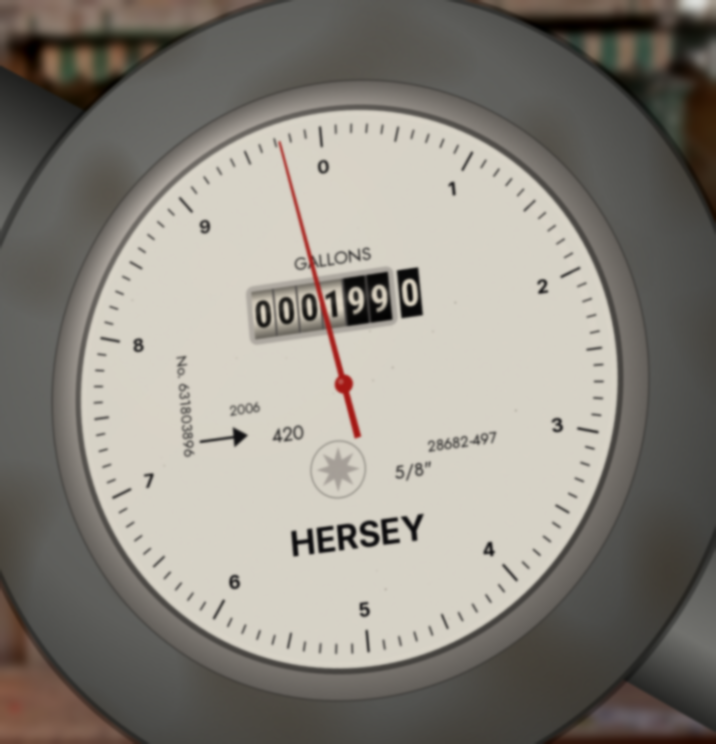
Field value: 1989.7 gal
